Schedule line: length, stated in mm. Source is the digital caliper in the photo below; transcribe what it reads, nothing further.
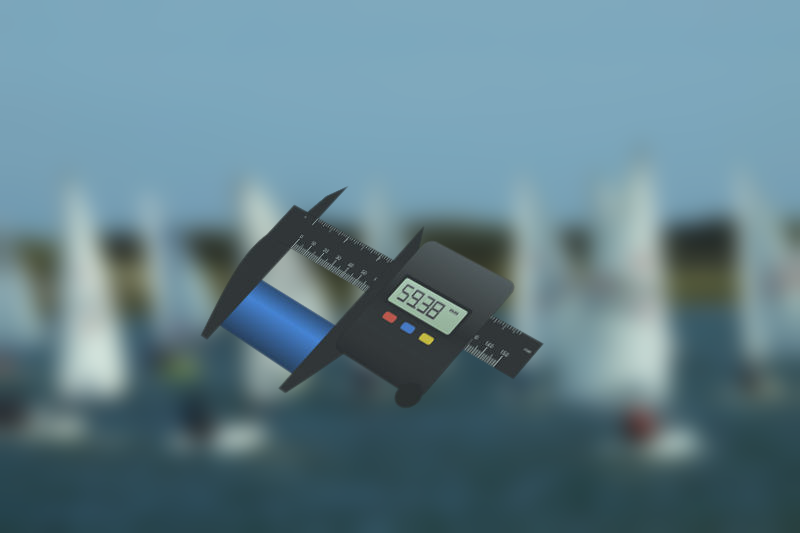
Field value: 59.38 mm
